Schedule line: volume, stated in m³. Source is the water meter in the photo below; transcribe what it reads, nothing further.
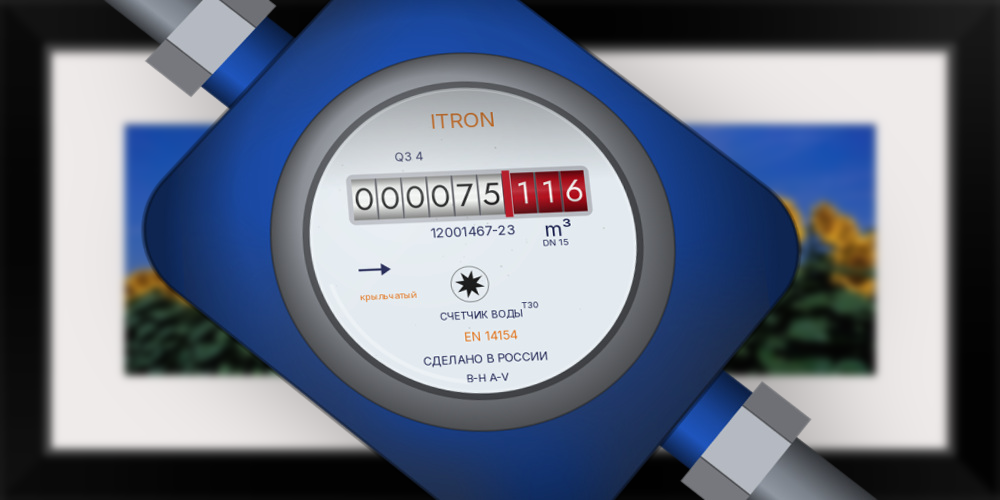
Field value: 75.116 m³
